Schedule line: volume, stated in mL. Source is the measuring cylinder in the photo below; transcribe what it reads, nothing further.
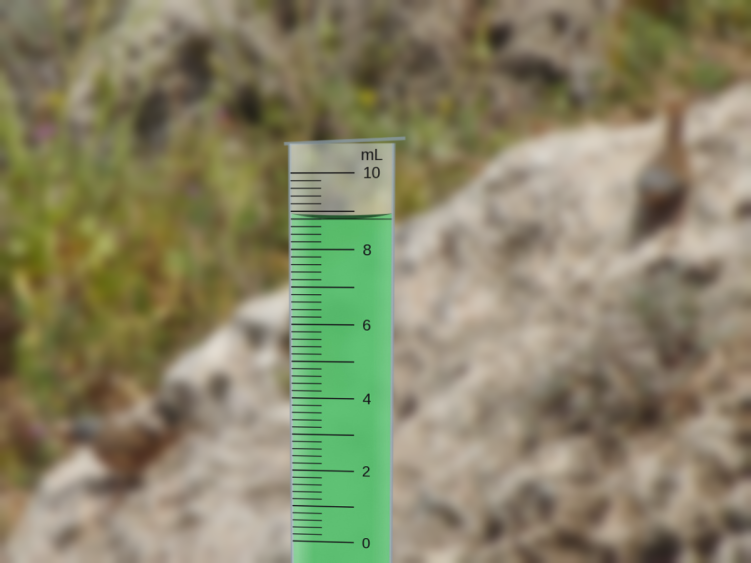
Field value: 8.8 mL
